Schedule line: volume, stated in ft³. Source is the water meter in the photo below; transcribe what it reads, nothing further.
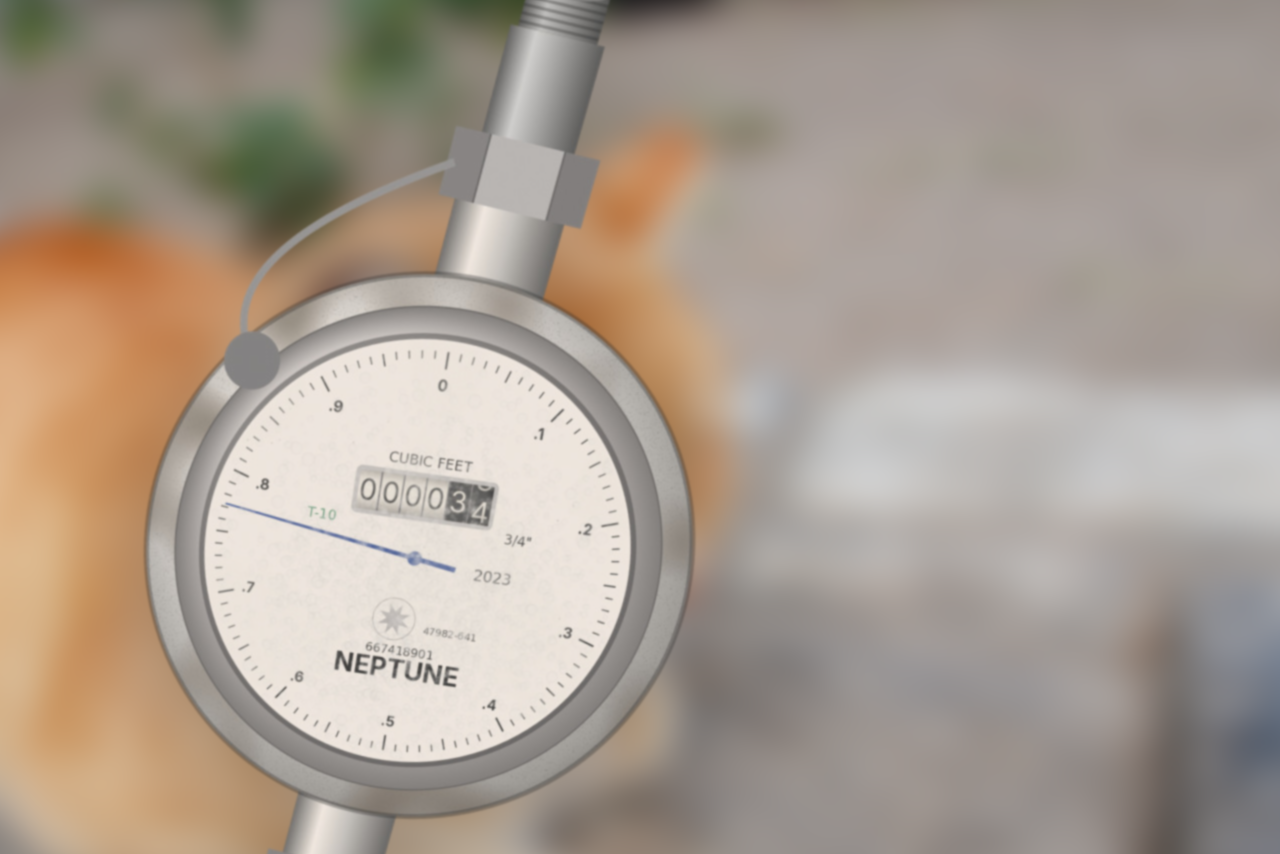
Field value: 33.77 ft³
